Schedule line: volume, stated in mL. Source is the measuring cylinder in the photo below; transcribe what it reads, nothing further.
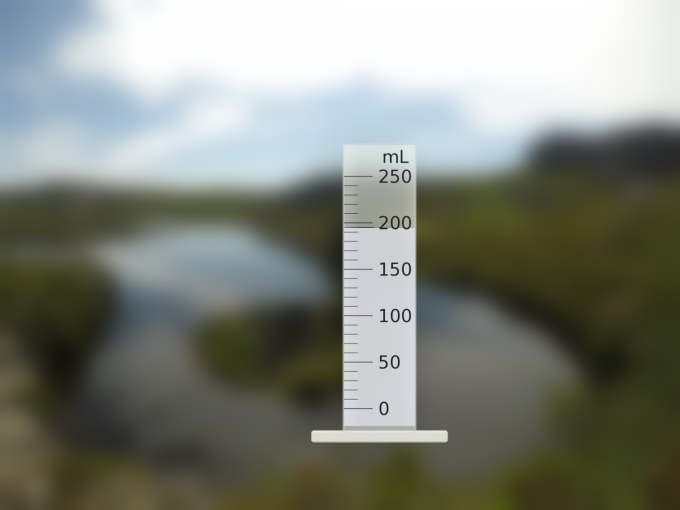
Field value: 195 mL
